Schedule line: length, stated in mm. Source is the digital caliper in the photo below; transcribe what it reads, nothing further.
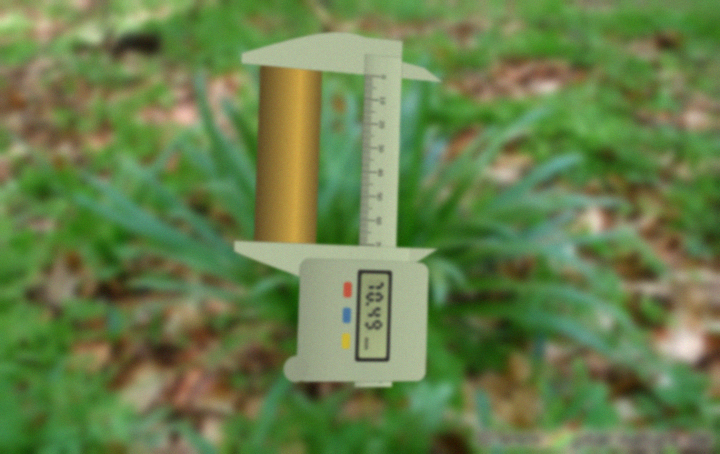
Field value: 70.49 mm
